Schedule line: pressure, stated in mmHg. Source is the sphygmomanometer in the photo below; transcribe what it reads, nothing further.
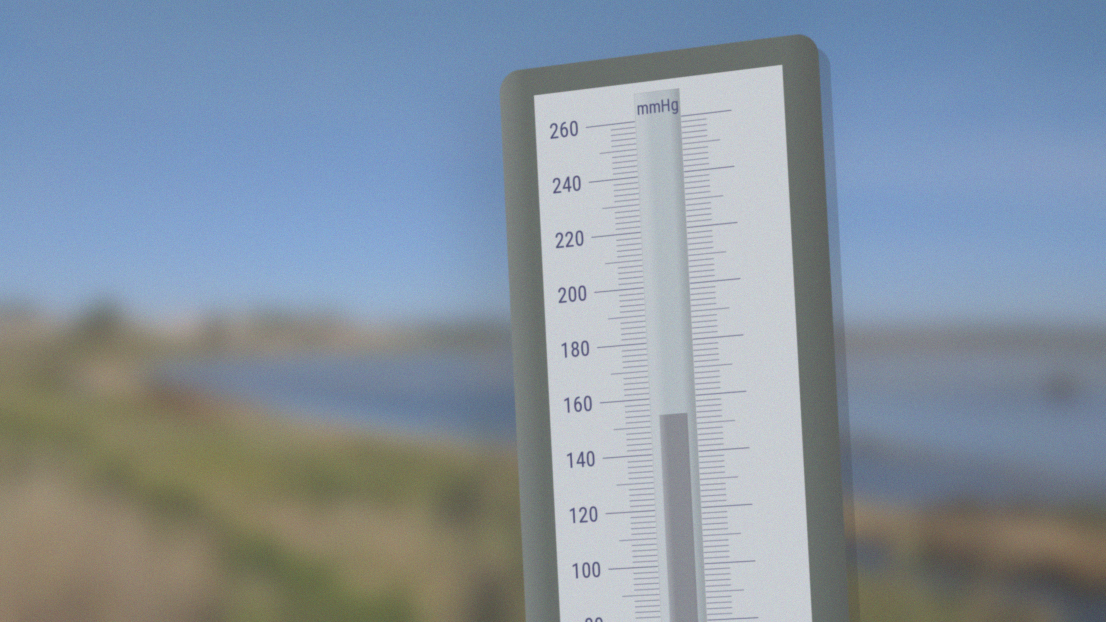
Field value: 154 mmHg
